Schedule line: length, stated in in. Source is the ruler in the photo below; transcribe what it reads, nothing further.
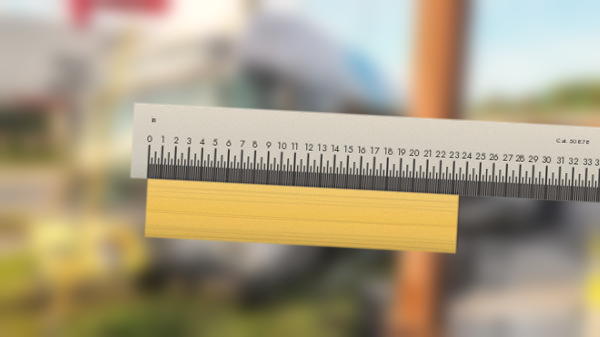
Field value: 23.5 in
